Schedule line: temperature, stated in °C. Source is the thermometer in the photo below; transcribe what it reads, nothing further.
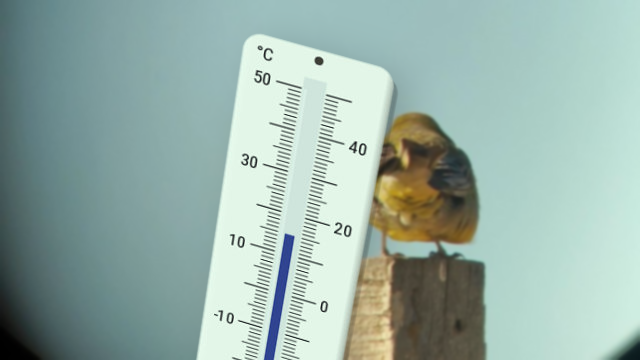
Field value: 15 °C
